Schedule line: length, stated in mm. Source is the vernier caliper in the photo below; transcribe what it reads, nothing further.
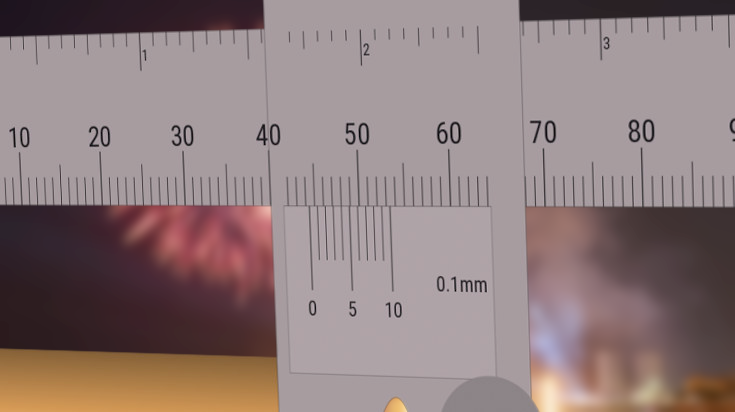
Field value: 44.4 mm
